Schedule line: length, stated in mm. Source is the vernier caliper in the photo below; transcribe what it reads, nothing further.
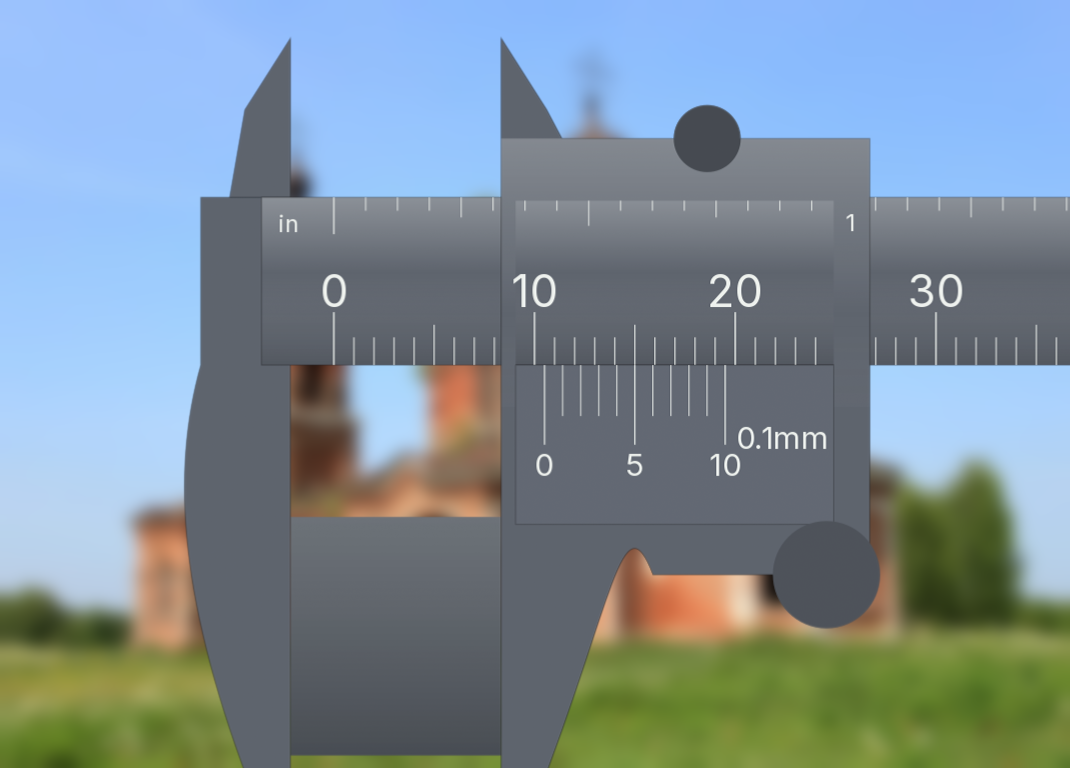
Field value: 10.5 mm
